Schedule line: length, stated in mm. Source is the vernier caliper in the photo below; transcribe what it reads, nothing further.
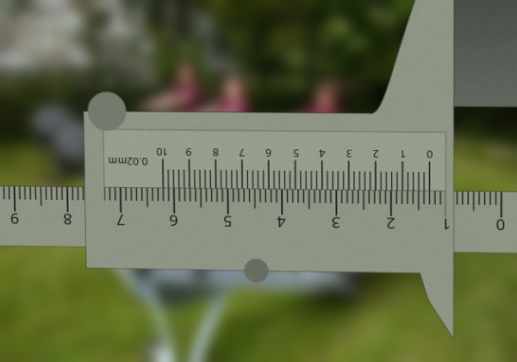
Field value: 13.0 mm
